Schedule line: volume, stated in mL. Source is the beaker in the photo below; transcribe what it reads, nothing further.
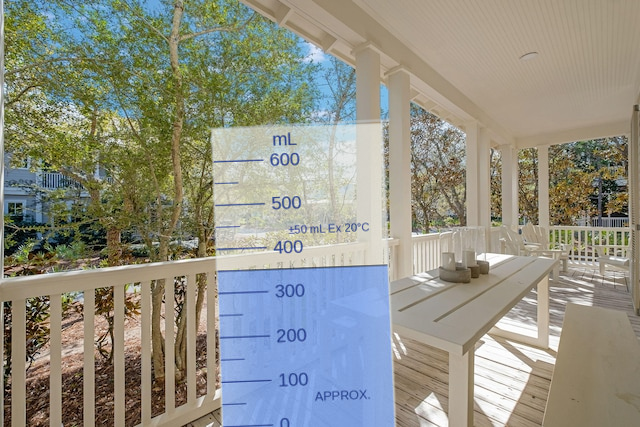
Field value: 350 mL
